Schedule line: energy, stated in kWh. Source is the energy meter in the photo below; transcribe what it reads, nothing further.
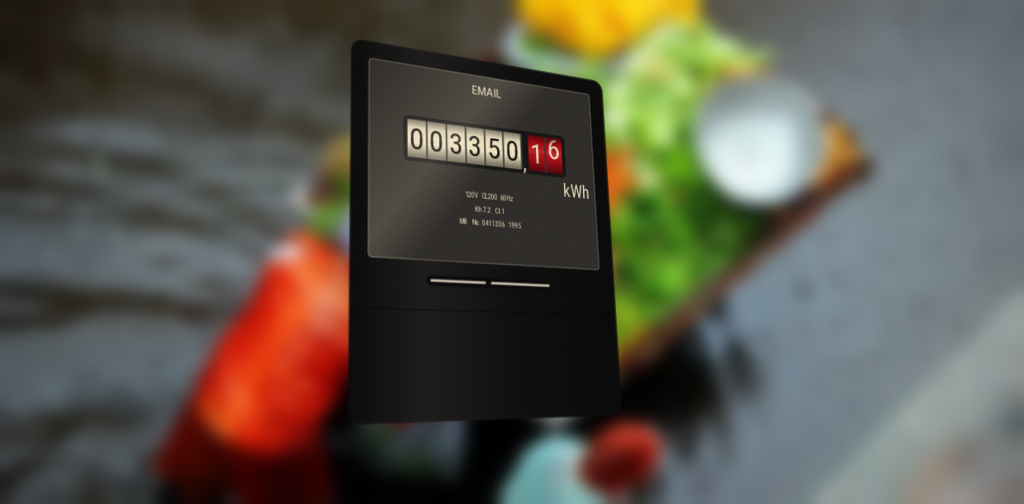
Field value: 3350.16 kWh
